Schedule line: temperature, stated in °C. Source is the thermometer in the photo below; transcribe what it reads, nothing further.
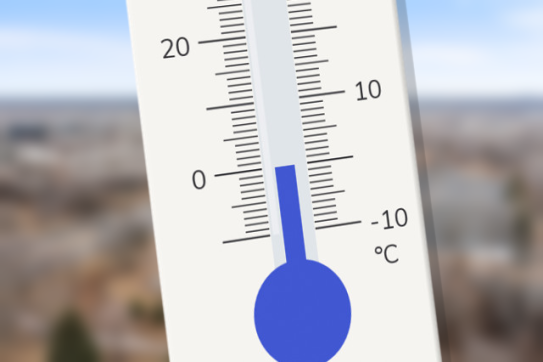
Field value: 0 °C
